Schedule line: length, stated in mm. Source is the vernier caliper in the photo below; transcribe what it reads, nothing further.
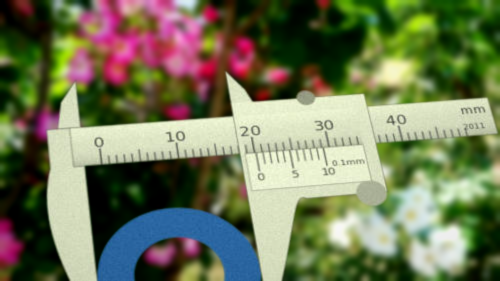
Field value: 20.2 mm
